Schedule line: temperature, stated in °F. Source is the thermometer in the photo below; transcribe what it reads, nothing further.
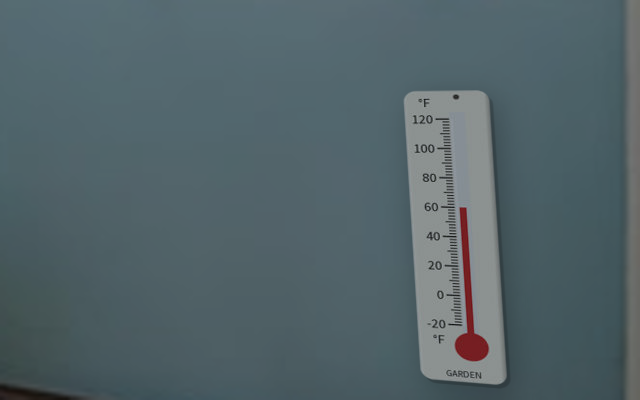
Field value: 60 °F
